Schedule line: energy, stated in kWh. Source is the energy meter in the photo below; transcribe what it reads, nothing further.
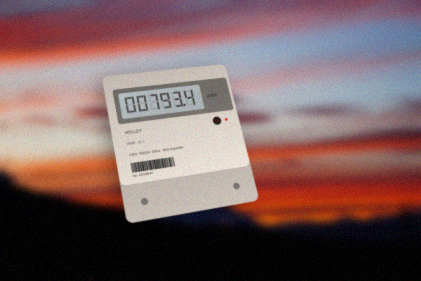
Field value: 793.4 kWh
